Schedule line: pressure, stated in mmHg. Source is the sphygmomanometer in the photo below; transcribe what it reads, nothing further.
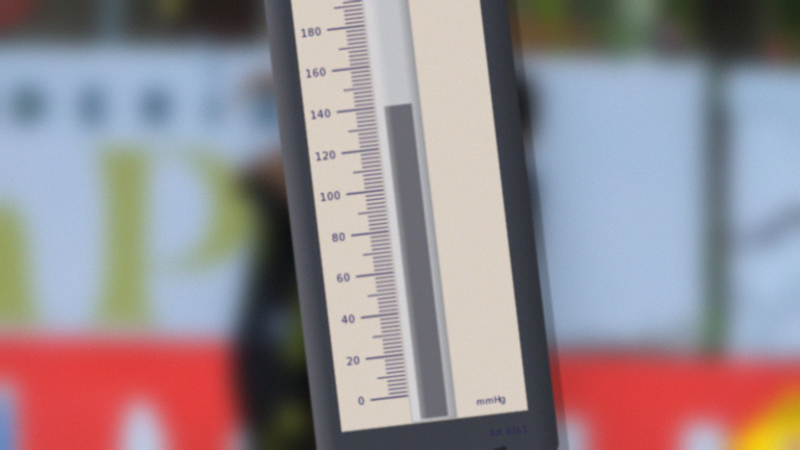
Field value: 140 mmHg
